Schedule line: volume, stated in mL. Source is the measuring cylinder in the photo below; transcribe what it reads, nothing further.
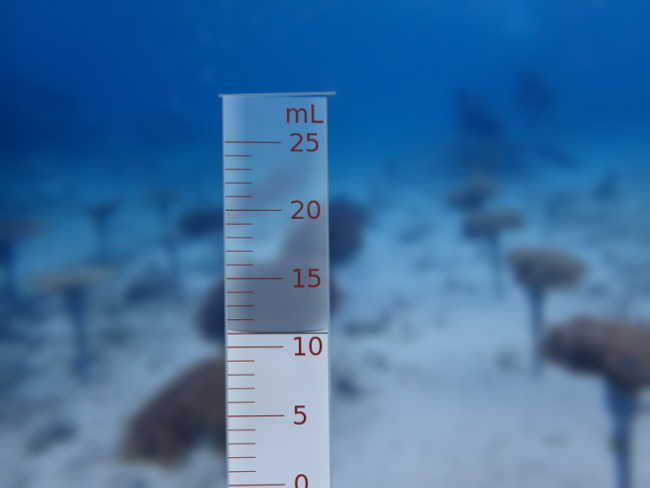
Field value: 11 mL
